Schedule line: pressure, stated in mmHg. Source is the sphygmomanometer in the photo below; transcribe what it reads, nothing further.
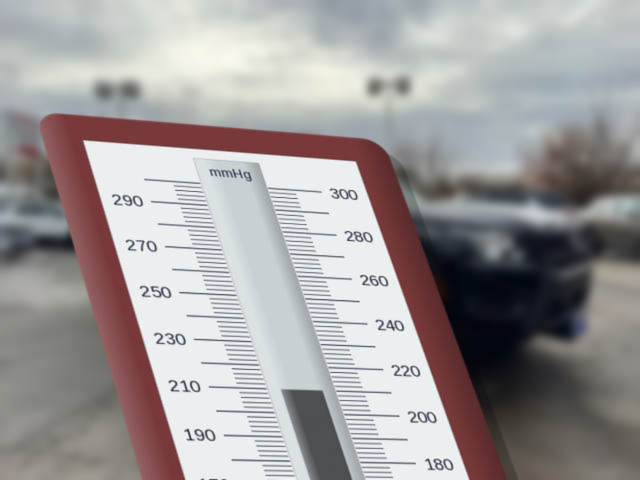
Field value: 210 mmHg
